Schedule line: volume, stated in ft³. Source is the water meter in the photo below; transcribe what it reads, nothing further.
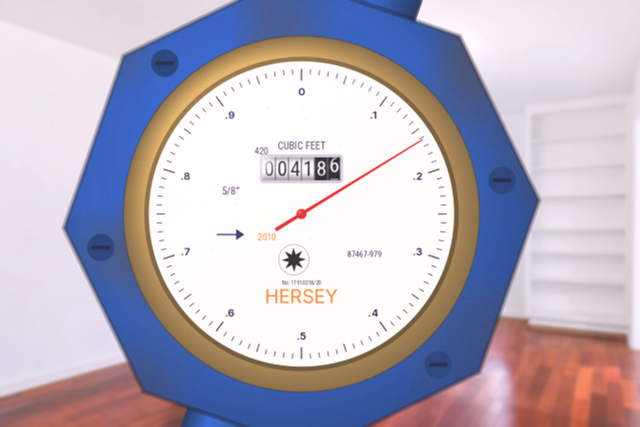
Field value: 4186.16 ft³
